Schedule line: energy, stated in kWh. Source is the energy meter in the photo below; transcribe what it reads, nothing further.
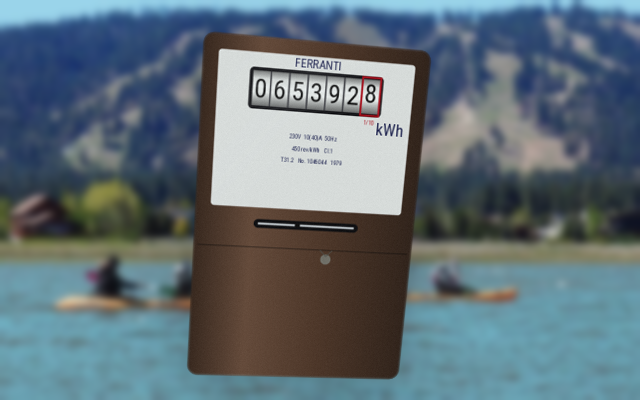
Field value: 65392.8 kWh
